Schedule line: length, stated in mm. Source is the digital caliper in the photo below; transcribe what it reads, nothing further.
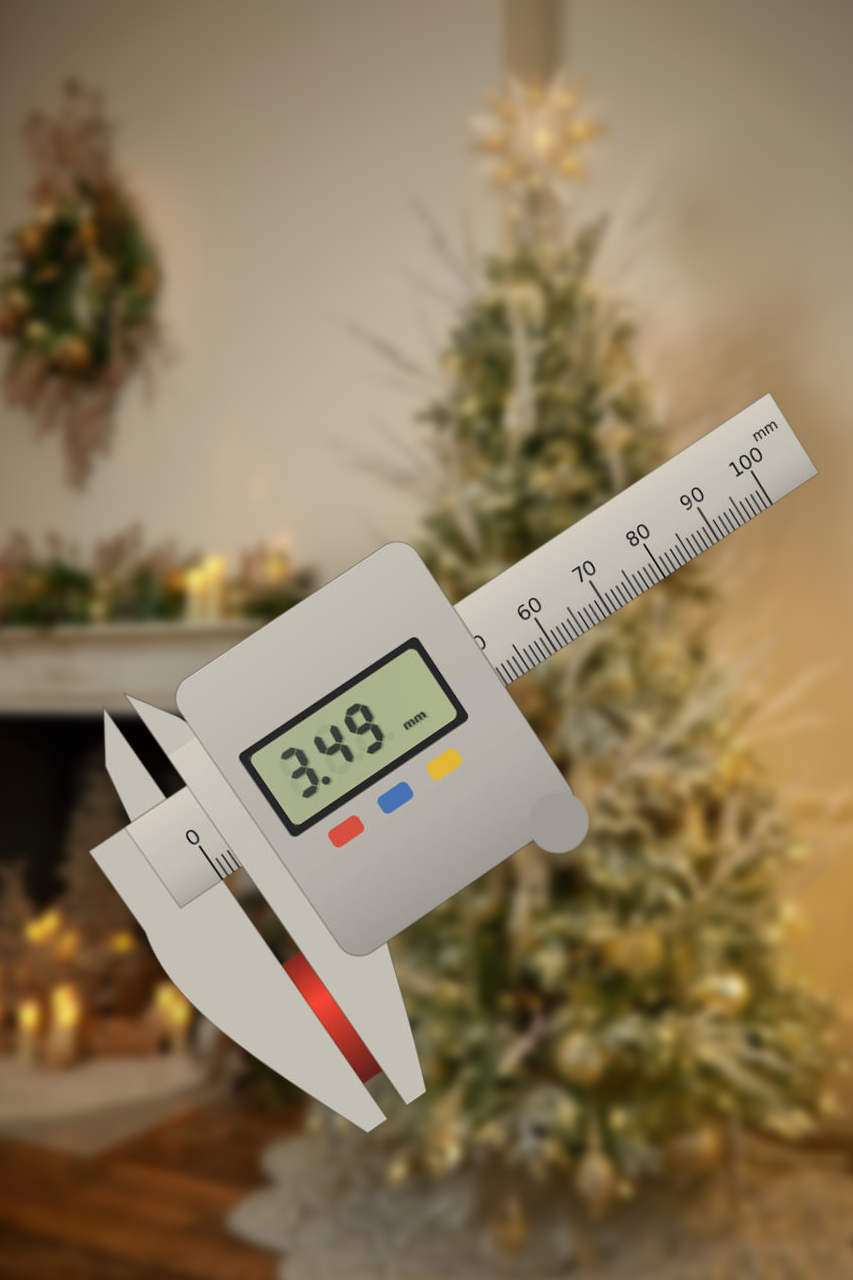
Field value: 3.49 mm
